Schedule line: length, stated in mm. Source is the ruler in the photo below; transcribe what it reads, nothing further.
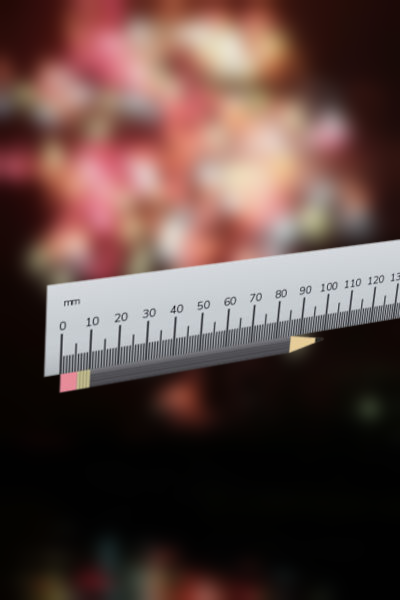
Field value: 100 mm
